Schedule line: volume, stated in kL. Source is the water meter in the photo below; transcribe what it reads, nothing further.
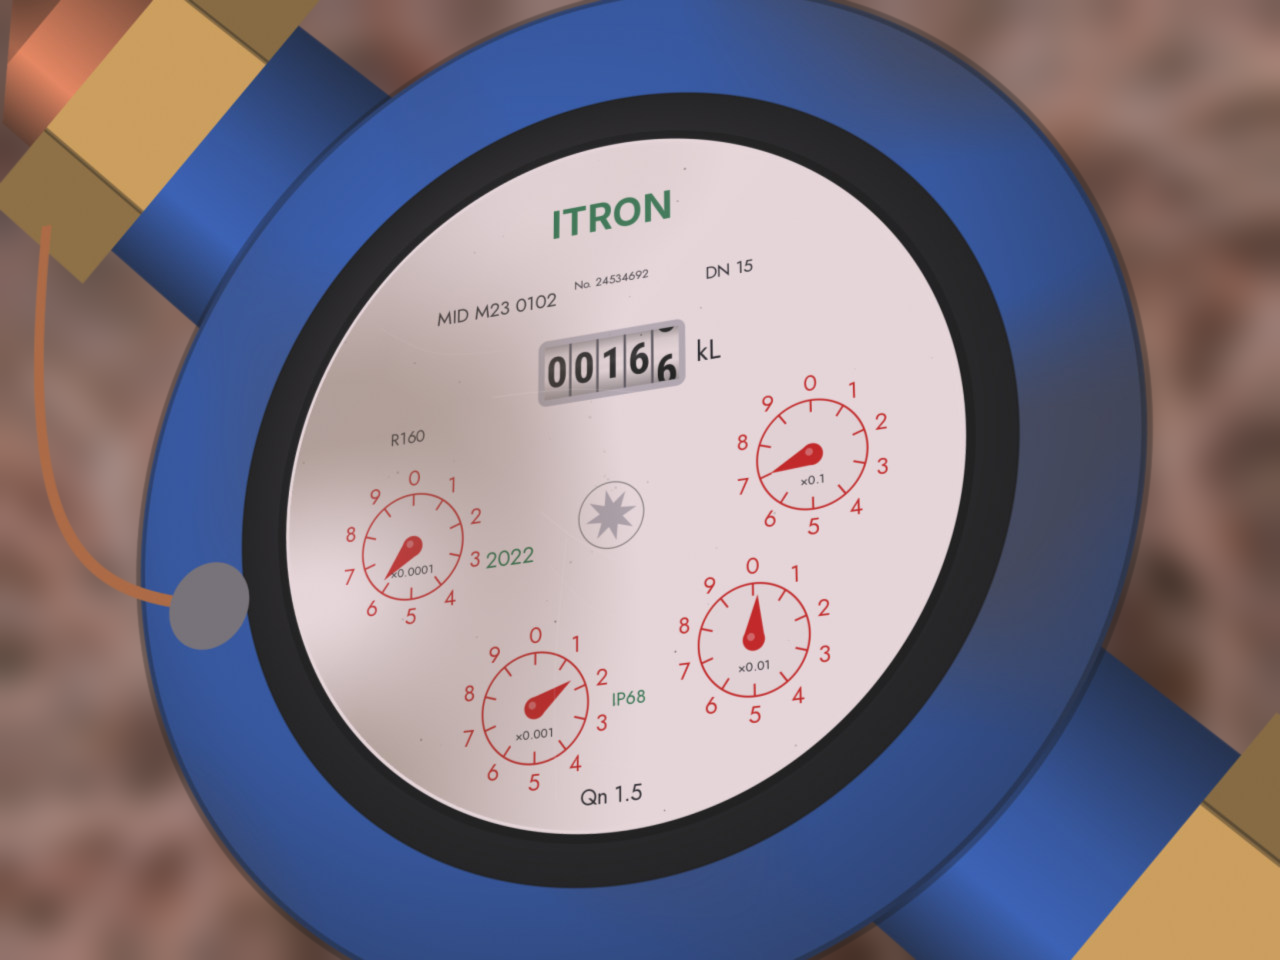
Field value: 165.7016 kL
